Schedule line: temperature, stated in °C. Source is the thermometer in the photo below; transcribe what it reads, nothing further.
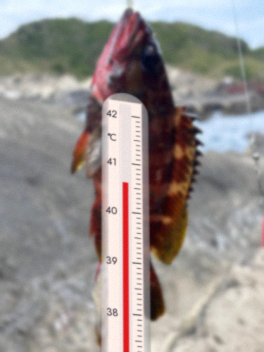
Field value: 40.6 °C
